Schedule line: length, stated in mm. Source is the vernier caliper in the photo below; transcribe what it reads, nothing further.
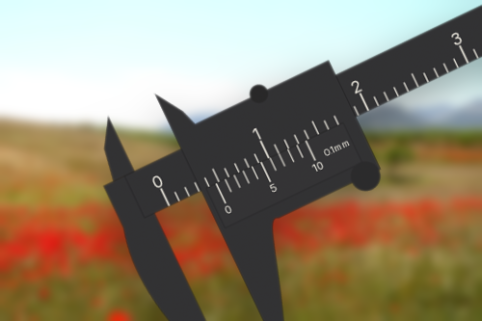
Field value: 4.7 mm
